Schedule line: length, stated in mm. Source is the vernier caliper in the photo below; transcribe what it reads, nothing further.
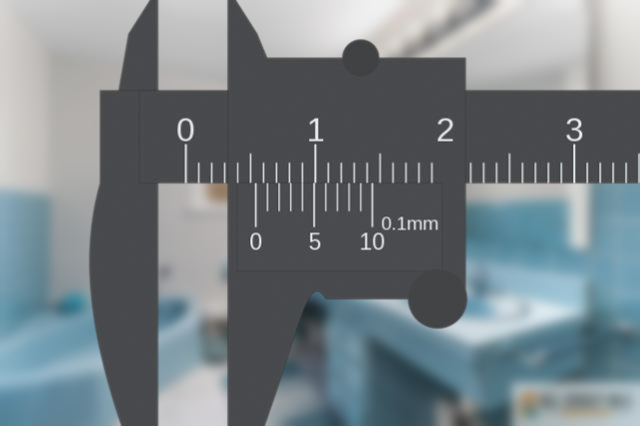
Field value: 5.4 mm
